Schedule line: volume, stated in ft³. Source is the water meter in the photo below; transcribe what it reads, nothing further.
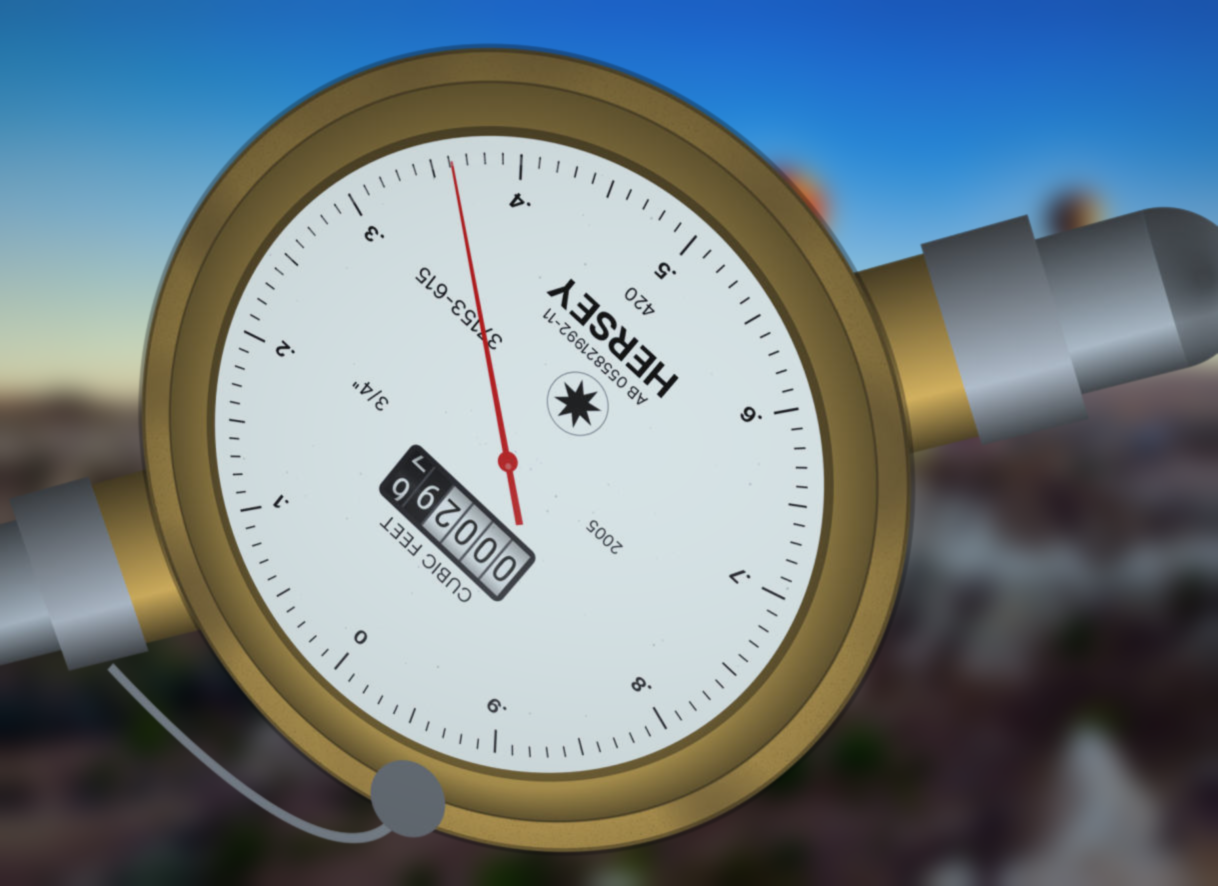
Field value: 296.36 ft³
